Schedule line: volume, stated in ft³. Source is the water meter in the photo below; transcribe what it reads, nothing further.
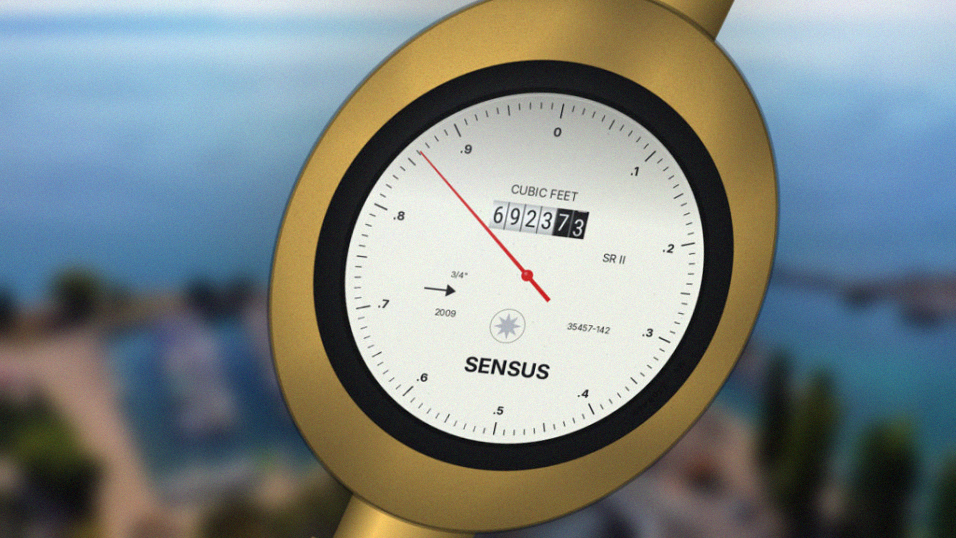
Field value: 692372.86 ft³
